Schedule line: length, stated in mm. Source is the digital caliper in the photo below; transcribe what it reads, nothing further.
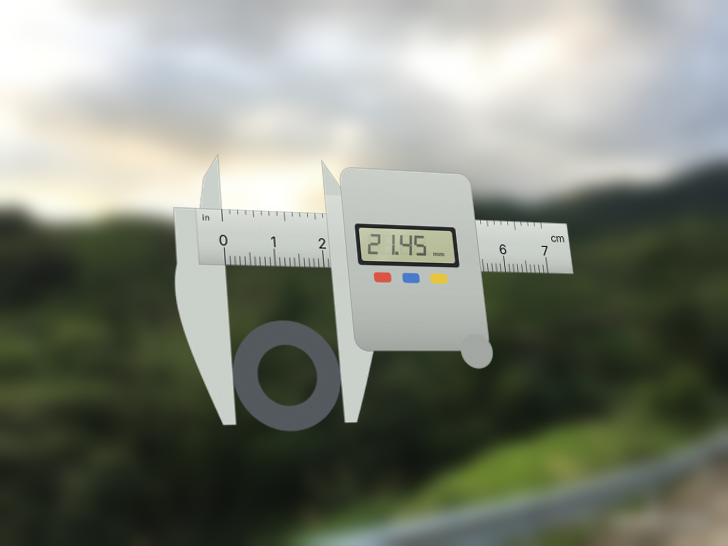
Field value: 21.45 mm
